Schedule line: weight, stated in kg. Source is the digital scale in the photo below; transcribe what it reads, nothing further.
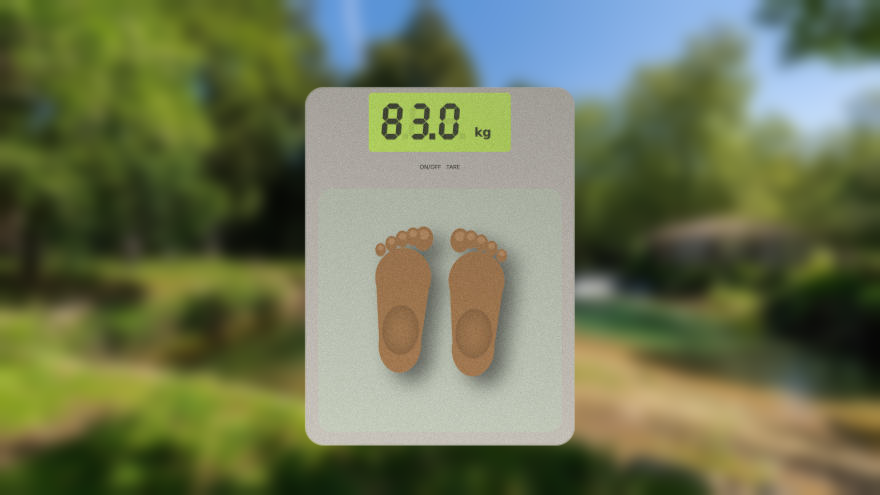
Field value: 83.0 kg
